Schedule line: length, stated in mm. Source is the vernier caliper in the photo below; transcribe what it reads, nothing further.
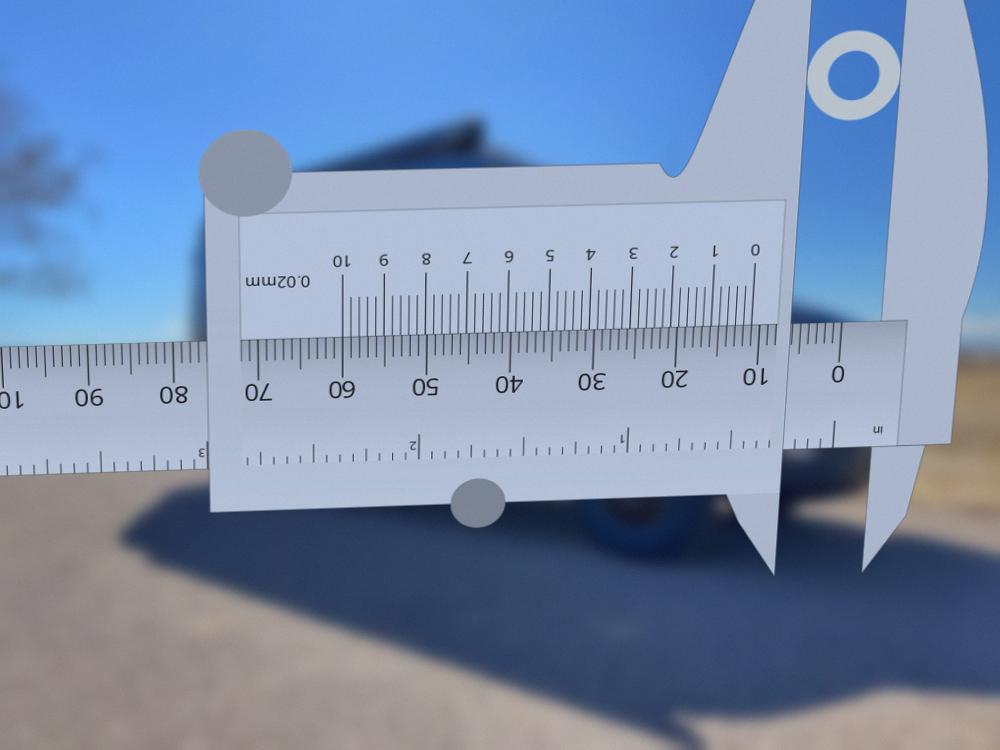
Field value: 11.0 mm
